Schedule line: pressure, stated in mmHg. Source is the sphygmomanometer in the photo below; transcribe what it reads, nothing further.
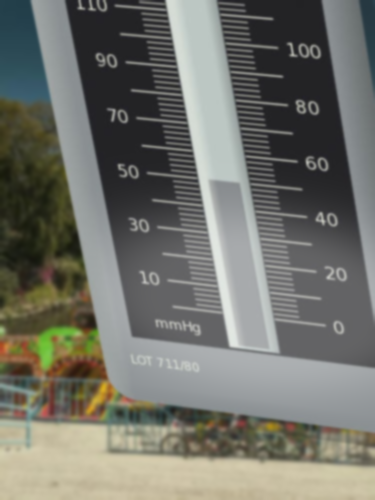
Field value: 50 mmHg
